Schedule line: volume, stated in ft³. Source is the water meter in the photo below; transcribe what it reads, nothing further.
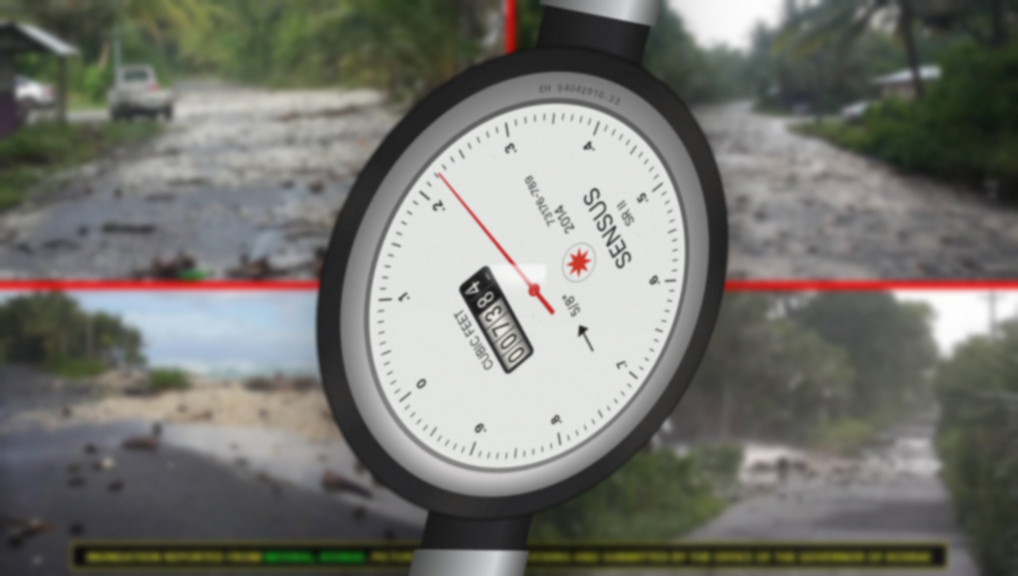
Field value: 7384.22 ft³
